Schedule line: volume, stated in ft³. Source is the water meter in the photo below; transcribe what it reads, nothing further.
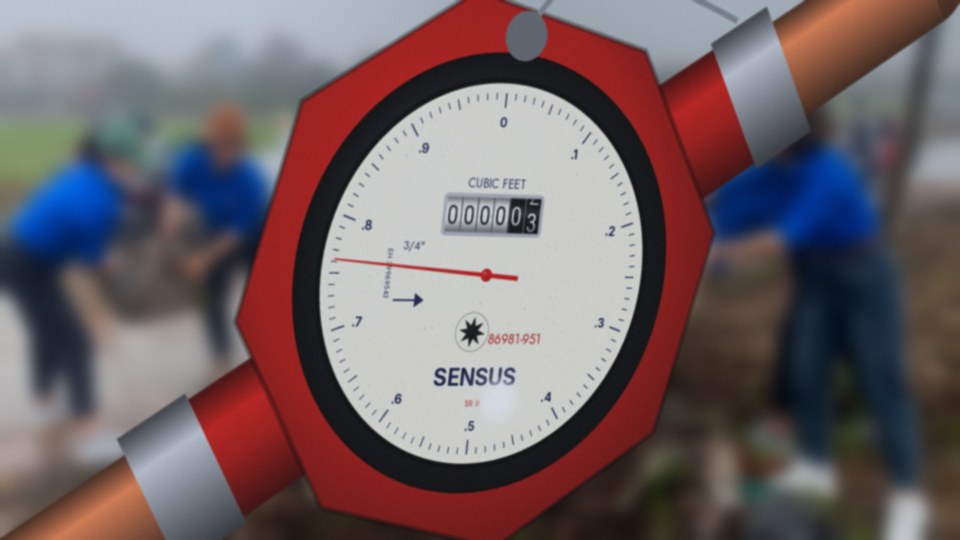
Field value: 2.76 ft³
